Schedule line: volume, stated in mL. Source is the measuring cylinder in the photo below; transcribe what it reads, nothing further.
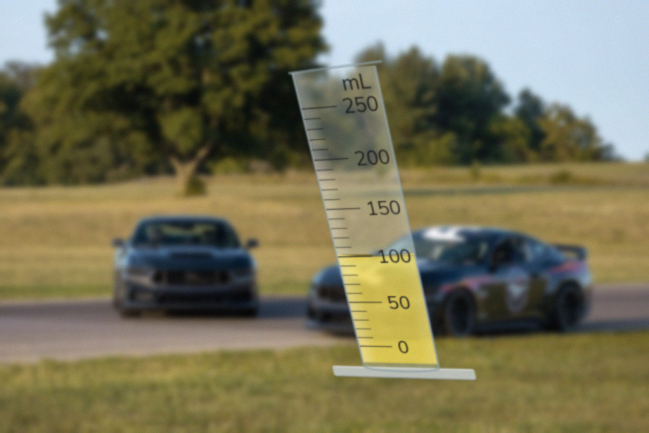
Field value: 100 mL
